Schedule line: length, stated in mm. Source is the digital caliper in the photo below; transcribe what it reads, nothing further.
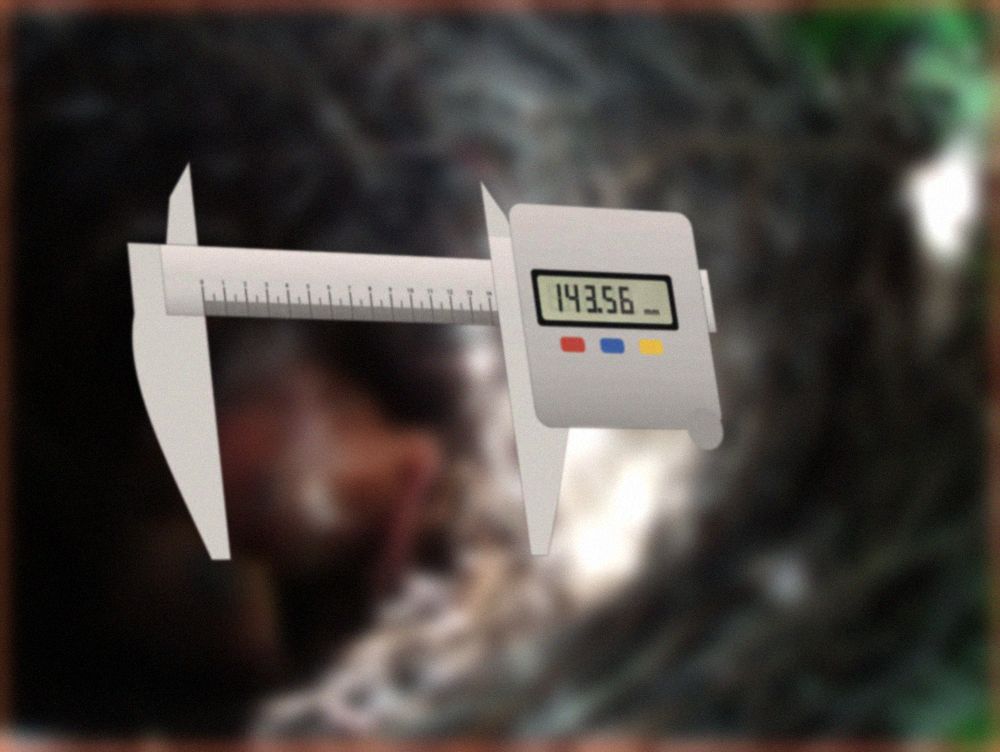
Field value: 143.56 mm
